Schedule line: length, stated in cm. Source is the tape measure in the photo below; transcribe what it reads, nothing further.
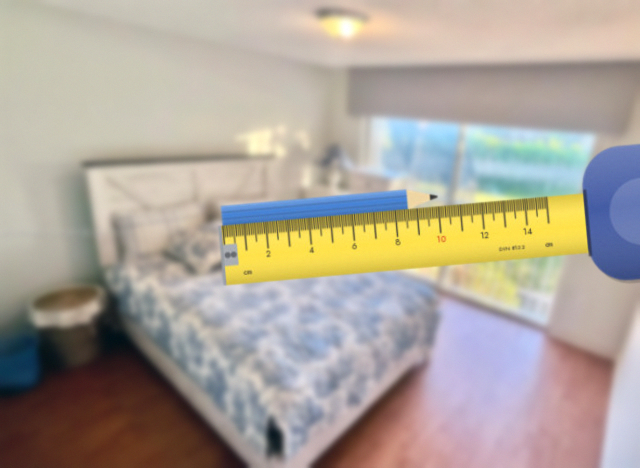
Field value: 10 cm
